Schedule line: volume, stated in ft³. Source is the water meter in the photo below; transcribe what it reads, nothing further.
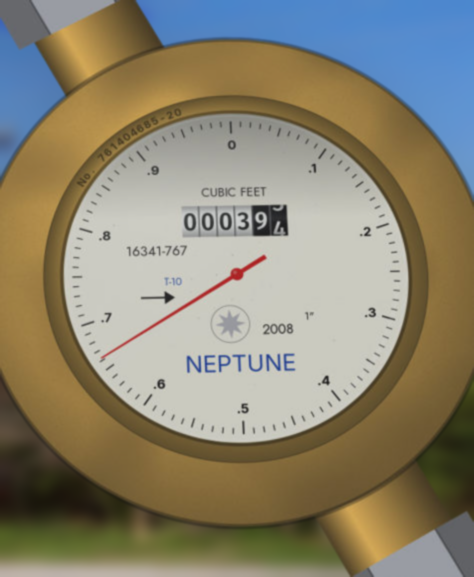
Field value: 393.66 ft³
